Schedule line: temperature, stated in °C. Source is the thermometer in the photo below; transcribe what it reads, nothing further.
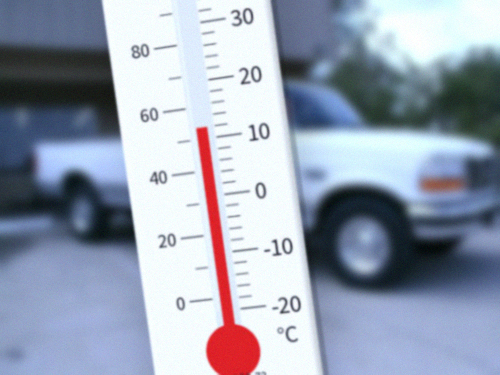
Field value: 12 °C
